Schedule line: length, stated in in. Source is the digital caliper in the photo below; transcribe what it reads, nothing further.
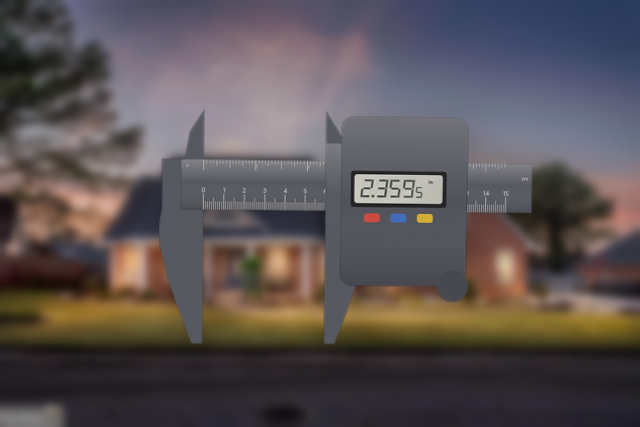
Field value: 2.3595 in
